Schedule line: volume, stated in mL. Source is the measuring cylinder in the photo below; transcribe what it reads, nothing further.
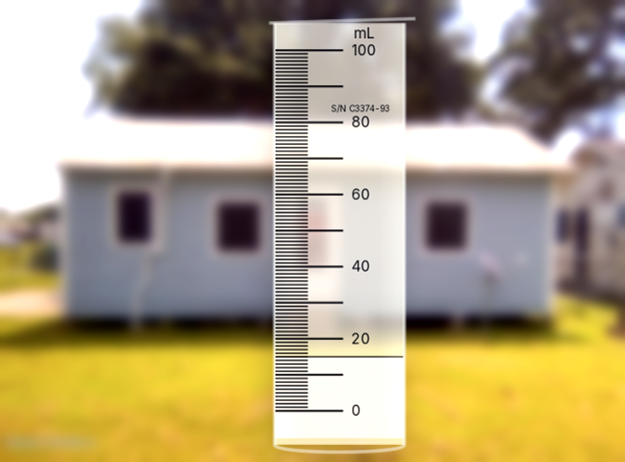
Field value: 15 mL
